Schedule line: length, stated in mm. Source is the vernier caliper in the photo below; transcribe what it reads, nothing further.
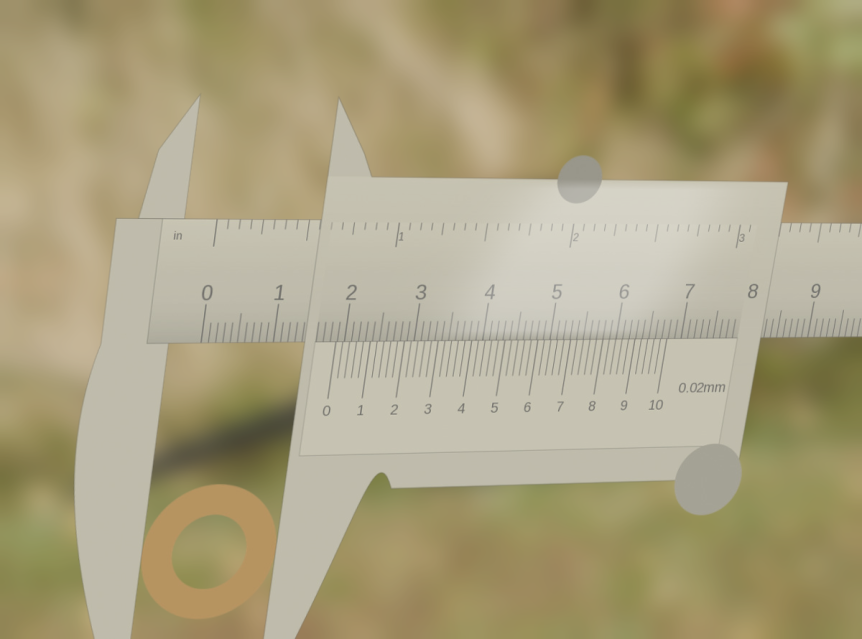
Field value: 18.8 mm
